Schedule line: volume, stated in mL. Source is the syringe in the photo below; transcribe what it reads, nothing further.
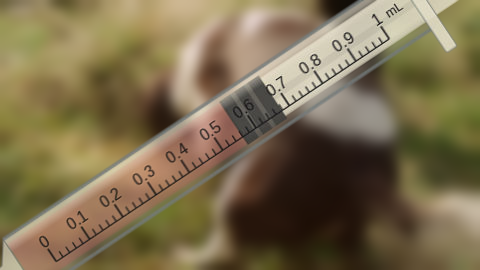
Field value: 0.56 mL
